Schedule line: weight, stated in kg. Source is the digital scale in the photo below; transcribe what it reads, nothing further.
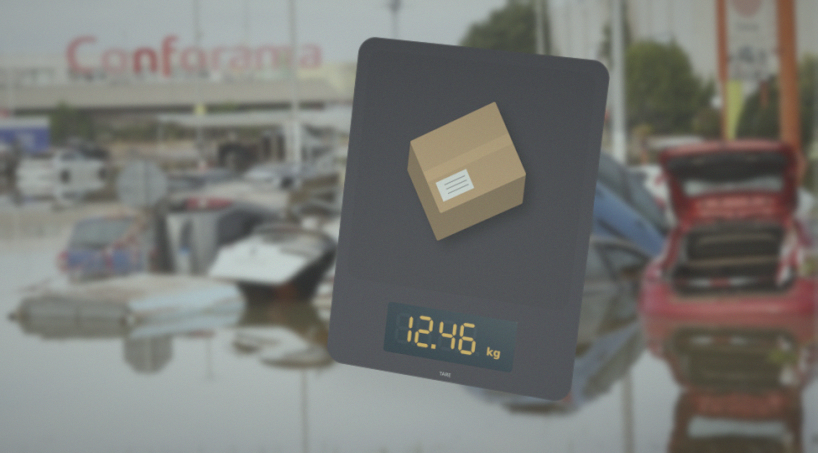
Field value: 12.46 kg
